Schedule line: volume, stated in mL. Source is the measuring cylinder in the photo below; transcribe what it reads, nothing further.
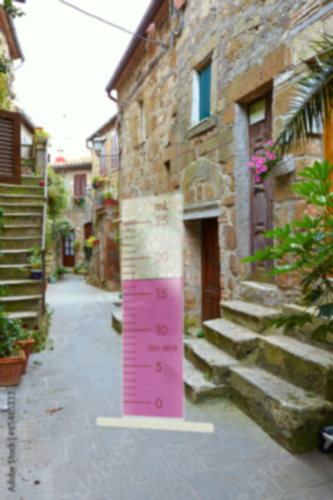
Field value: 17 mL
